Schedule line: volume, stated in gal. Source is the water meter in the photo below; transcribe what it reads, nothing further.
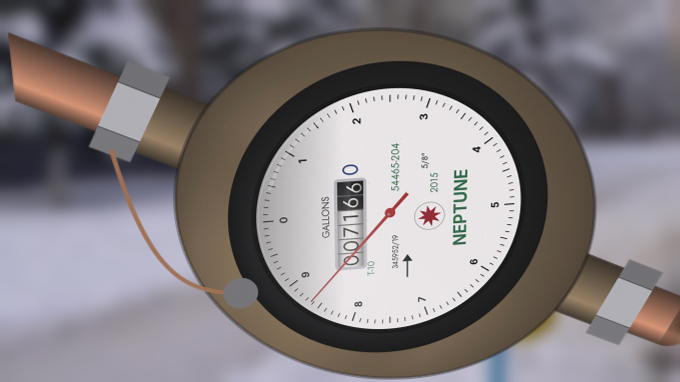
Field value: 71658.6 gal
